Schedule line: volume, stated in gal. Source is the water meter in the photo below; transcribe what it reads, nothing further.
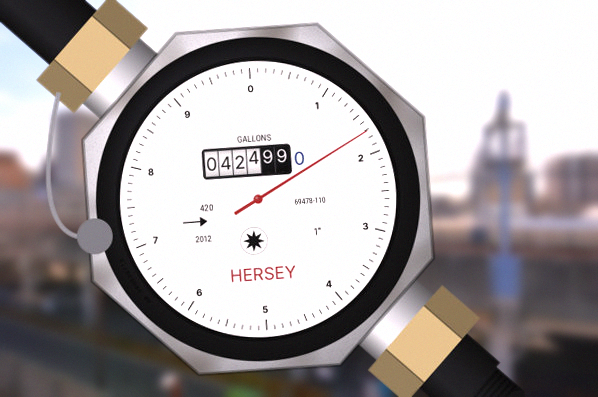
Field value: 424991.7 gal
